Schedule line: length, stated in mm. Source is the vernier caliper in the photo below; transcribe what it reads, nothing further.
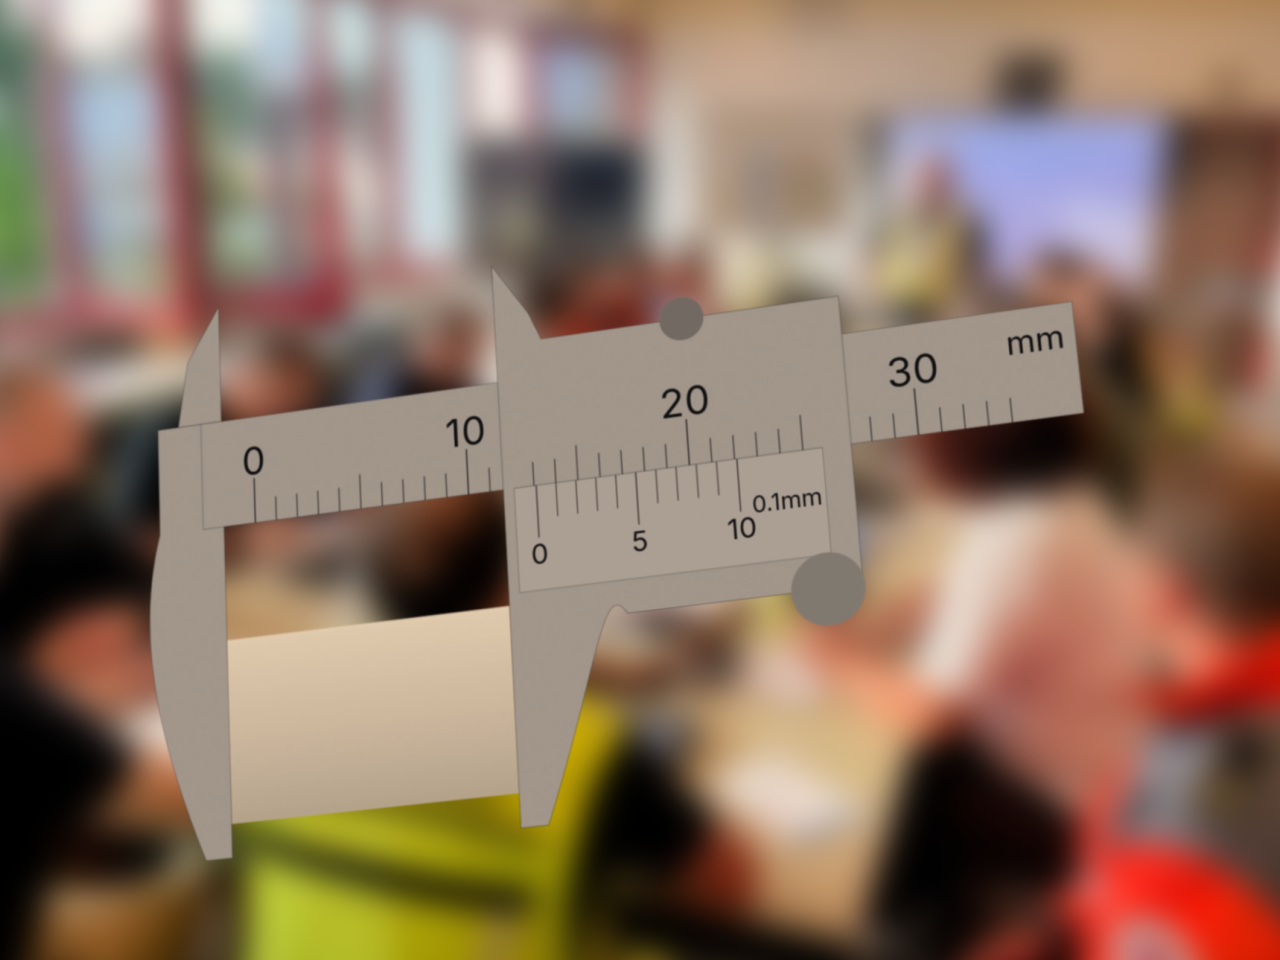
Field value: 13.1 mm
